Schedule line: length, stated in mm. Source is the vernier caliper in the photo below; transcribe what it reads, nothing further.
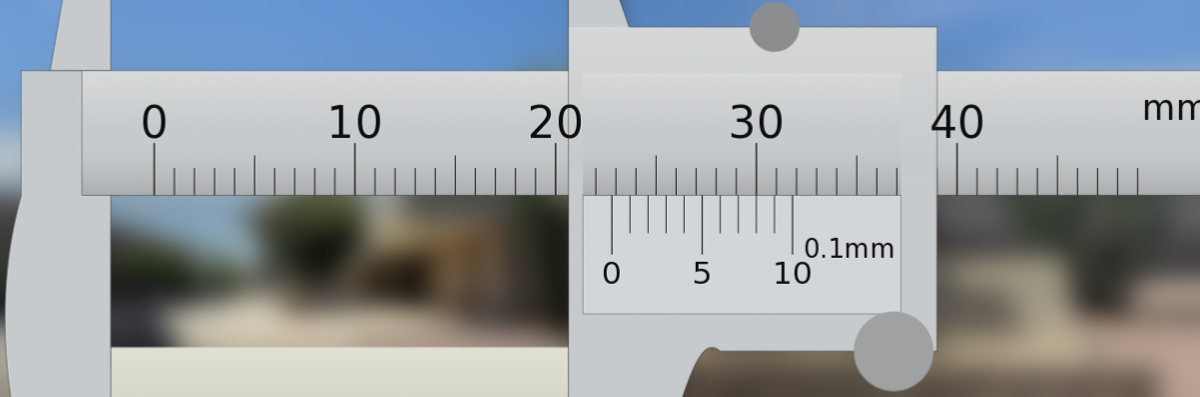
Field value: 22.8 mm
